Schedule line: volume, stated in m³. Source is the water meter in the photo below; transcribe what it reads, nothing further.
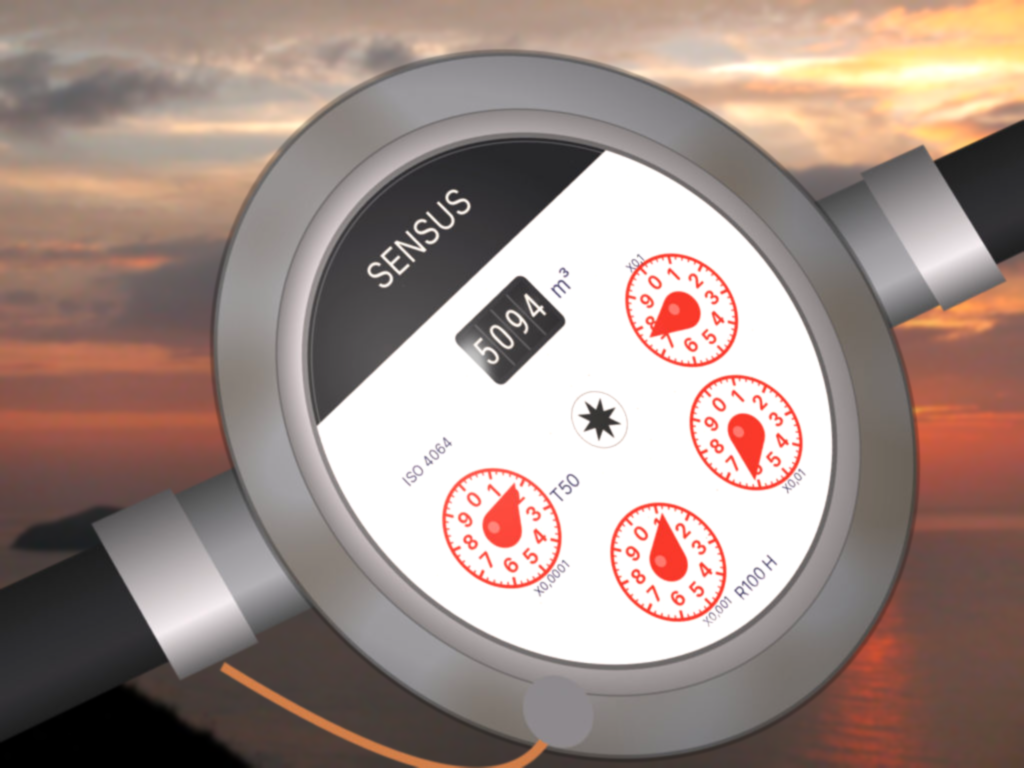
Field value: 5094.7611 m³
